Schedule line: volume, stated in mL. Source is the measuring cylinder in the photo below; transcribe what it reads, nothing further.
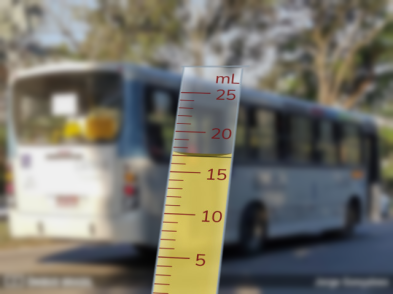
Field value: 17 mL
